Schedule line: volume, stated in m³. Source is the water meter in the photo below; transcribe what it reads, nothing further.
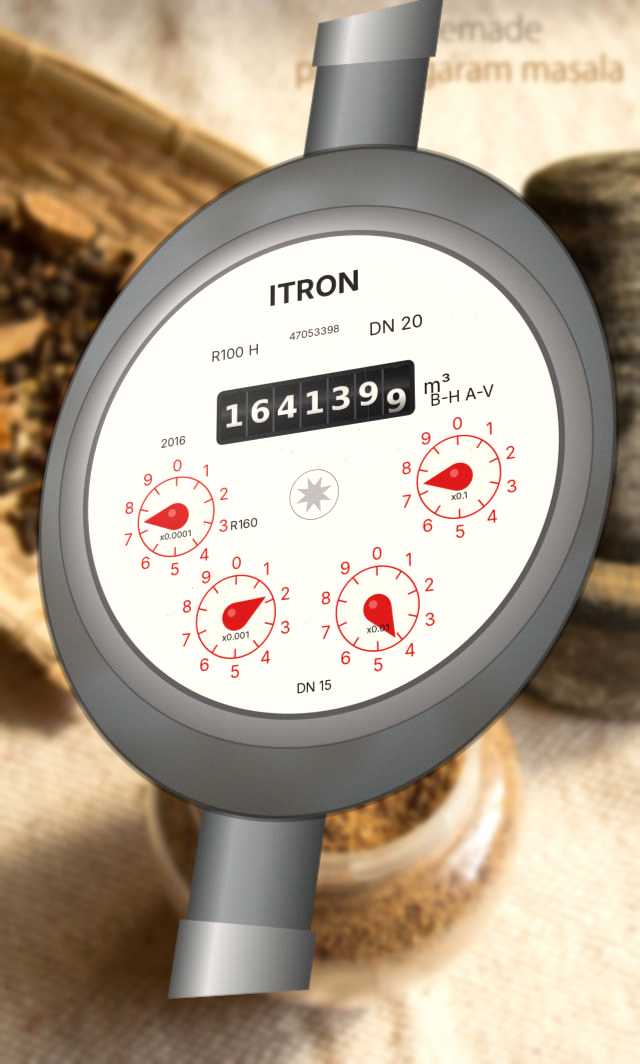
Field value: 1641398.7417 m³
